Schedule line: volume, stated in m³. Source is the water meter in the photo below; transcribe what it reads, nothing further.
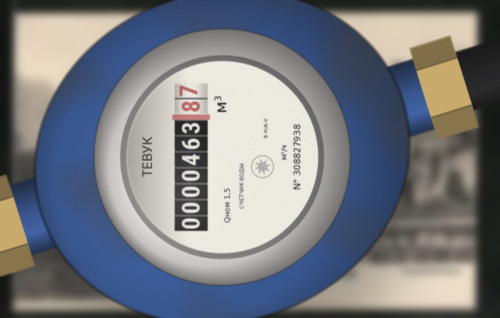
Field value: 463.87 m³
